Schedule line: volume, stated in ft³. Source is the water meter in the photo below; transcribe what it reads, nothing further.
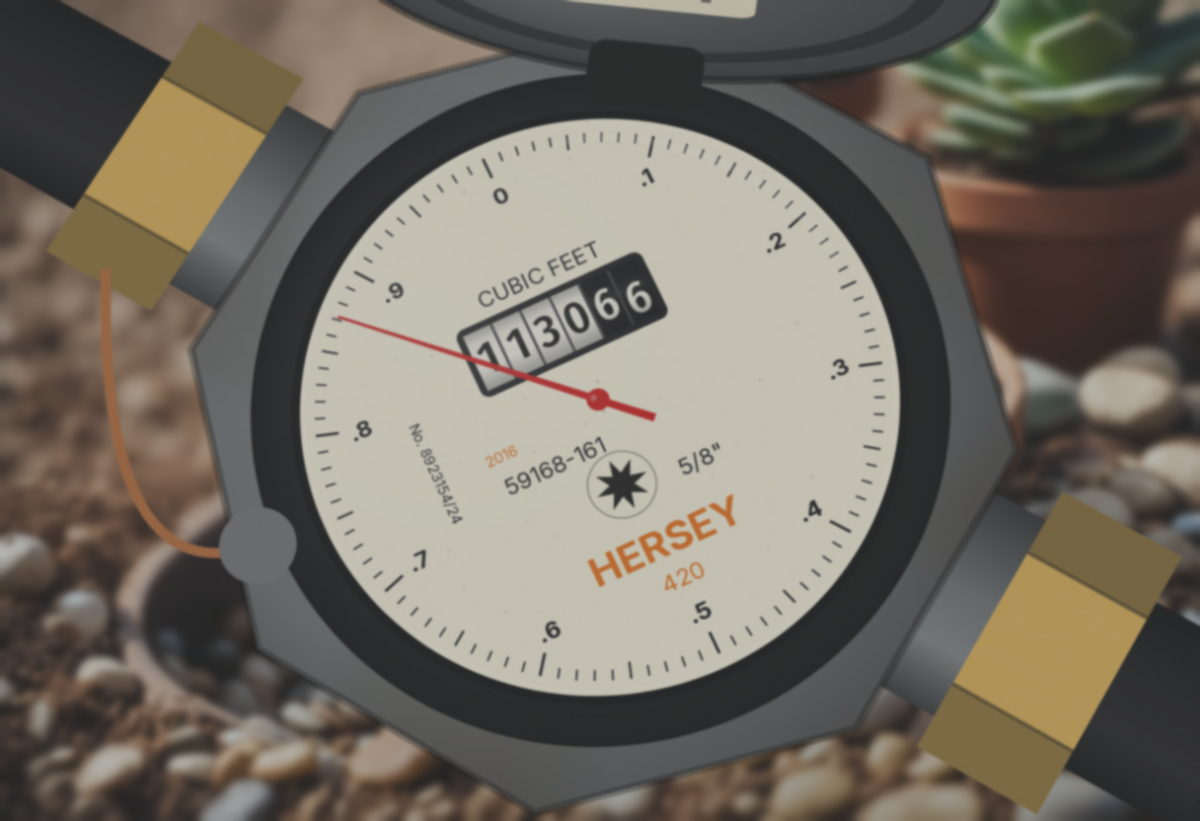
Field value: 113065.87 ft³
